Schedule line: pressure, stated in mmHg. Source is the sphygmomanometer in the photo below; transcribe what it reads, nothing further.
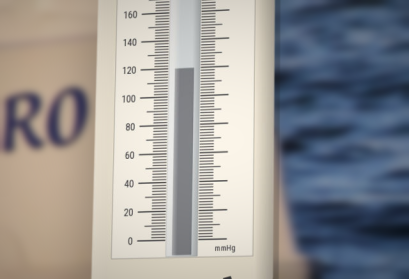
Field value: 120 mmHg
